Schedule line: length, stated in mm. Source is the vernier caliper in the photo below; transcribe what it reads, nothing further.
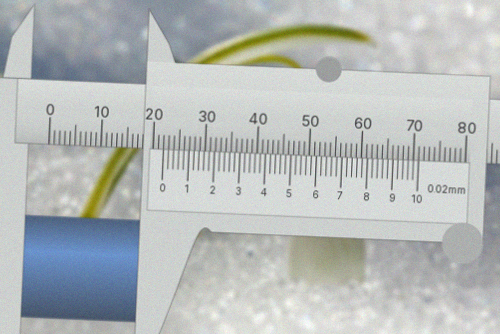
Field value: 22.0 mm
